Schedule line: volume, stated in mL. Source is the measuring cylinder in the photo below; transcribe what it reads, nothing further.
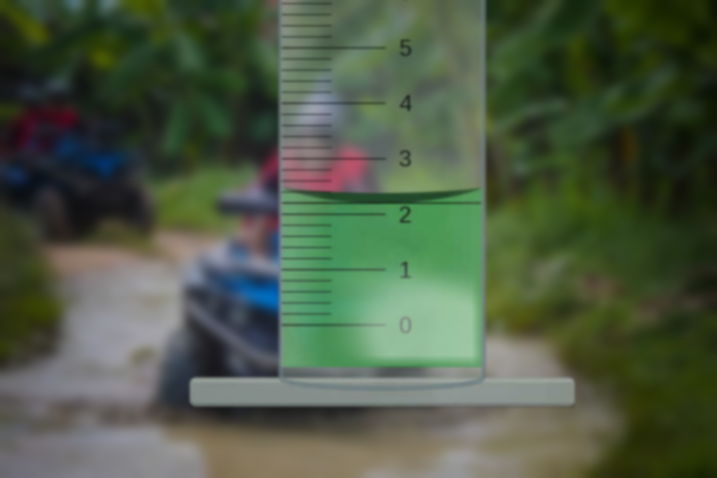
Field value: 2.2 mL
